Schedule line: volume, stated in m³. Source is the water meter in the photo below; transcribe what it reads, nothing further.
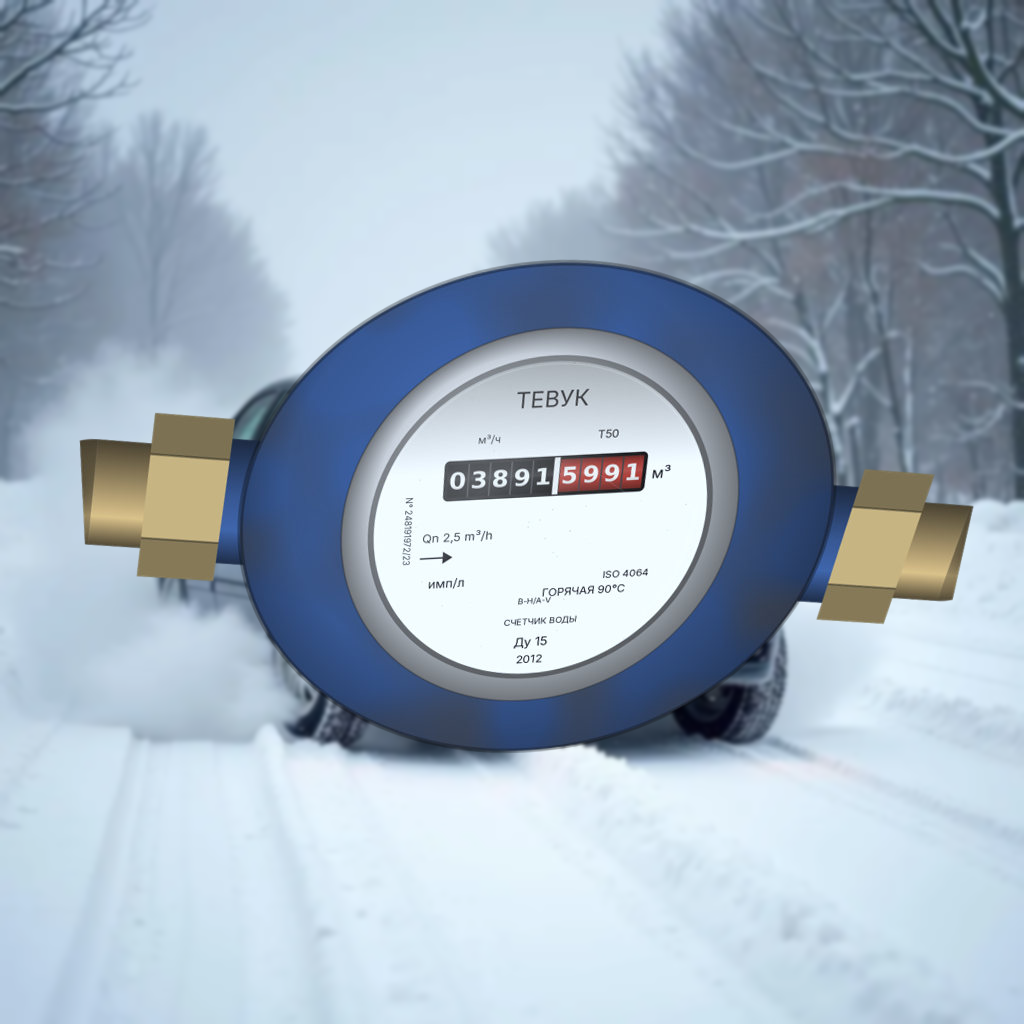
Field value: 3891.5991 m³
